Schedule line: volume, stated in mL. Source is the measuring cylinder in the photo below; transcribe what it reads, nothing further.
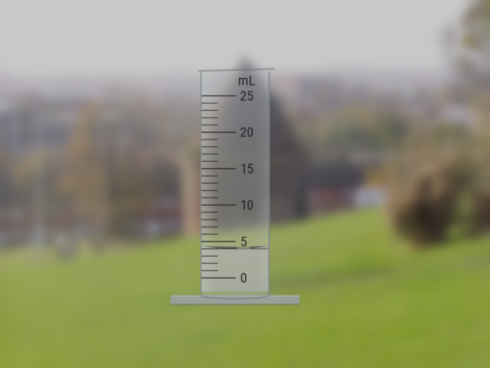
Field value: 4 mL
